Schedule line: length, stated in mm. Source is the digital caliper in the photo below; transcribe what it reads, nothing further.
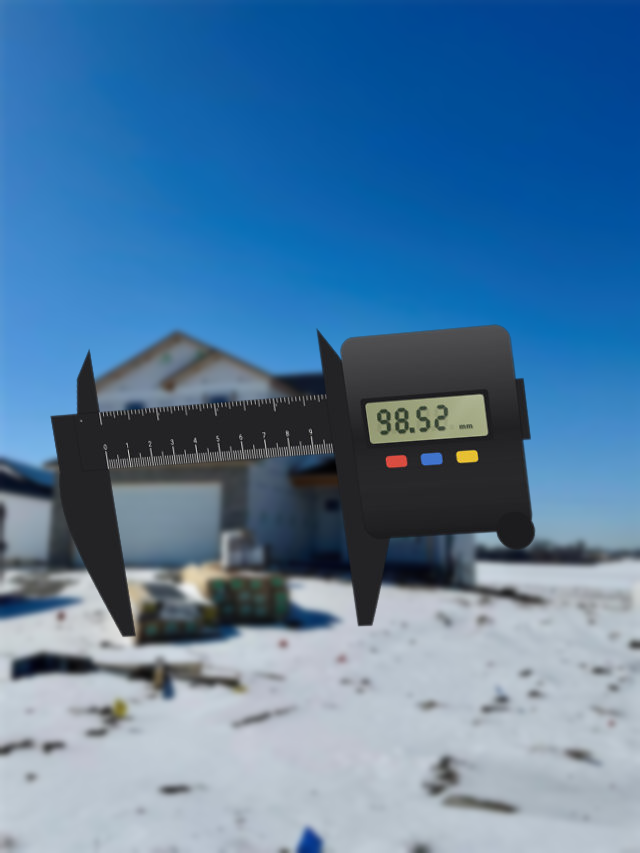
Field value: 98.52 mm
